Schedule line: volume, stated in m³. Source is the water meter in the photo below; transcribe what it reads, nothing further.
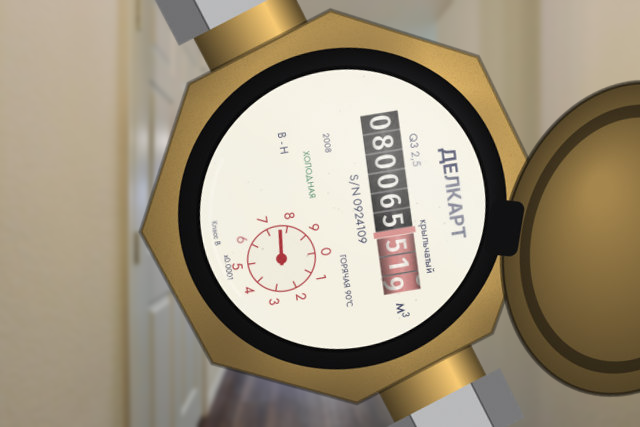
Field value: 80065.5187 m³
